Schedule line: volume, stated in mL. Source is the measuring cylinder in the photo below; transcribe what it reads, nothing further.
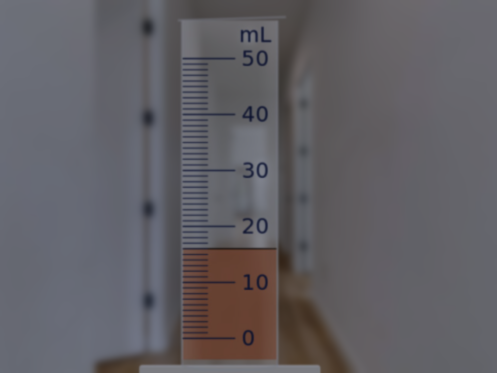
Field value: 16 mL
